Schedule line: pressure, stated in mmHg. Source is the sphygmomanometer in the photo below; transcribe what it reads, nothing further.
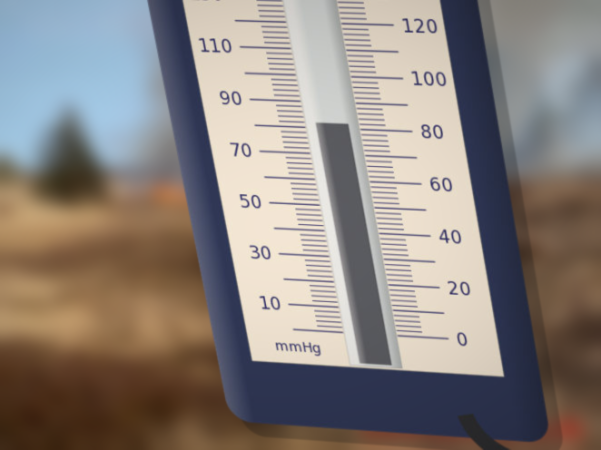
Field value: 82 mmHg
